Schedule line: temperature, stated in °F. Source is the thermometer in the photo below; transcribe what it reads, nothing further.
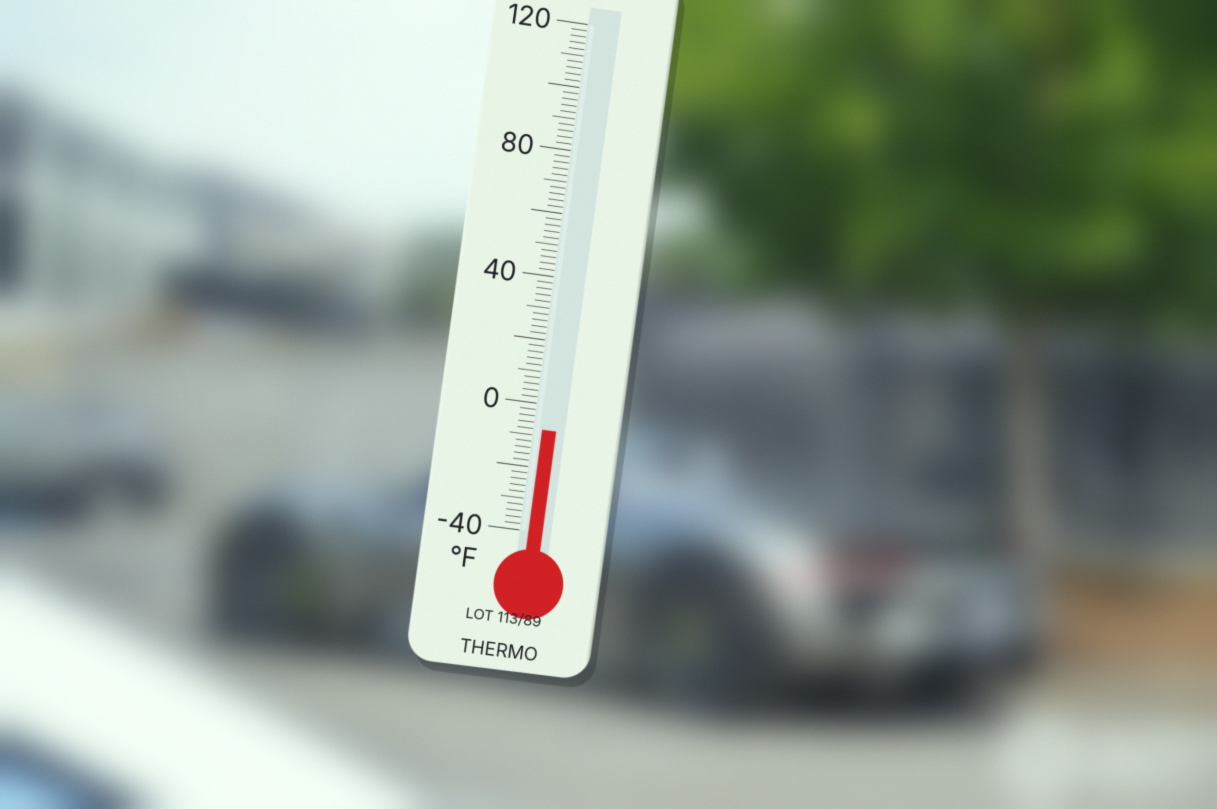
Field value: -8 °F
